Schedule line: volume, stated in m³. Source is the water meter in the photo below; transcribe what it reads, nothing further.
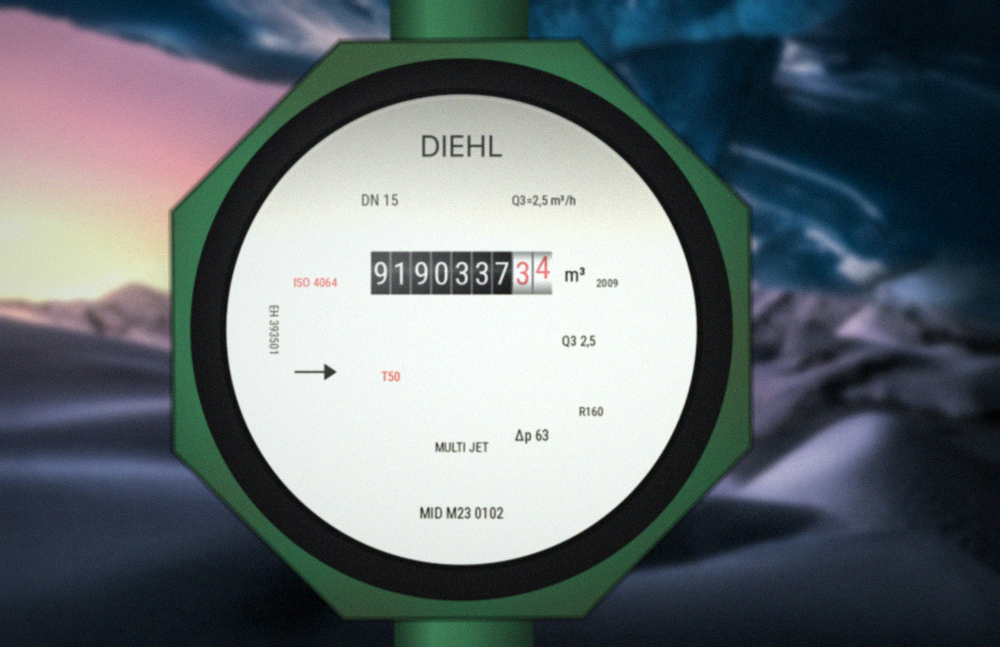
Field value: 9190337.34 m³
